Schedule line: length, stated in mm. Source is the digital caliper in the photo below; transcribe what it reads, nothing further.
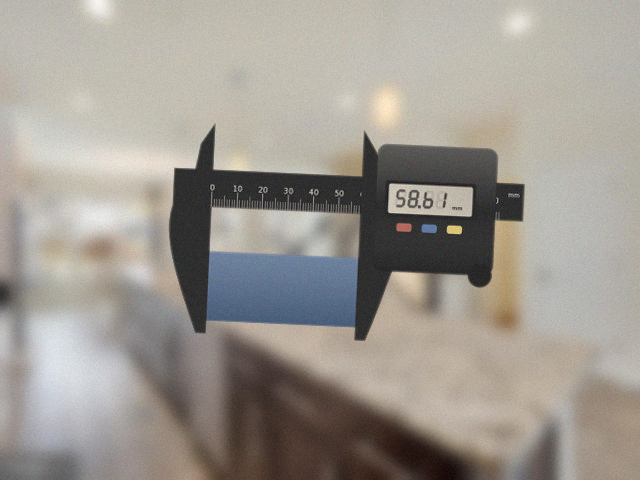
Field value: 58.61 mm
